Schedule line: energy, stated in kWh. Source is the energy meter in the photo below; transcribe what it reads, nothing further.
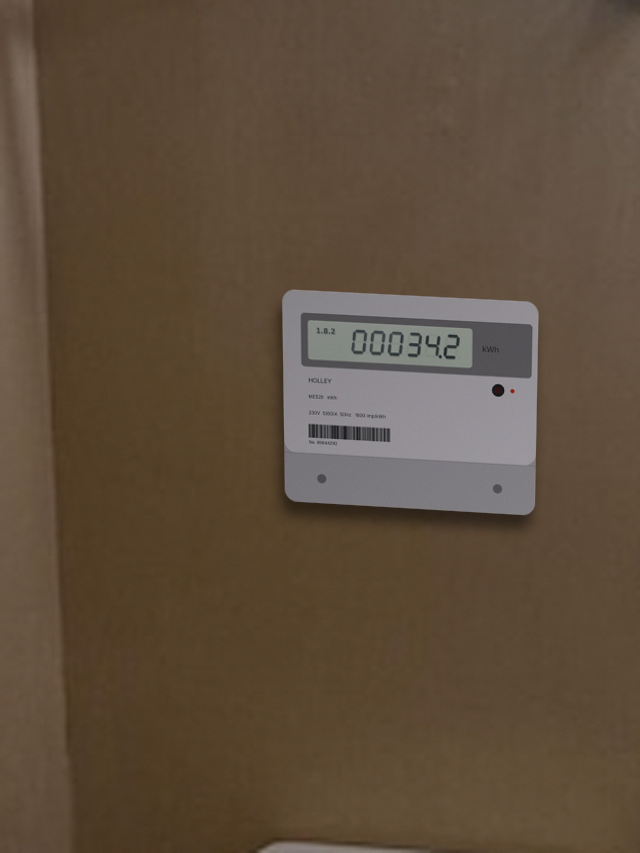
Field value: 34.2 kWh
